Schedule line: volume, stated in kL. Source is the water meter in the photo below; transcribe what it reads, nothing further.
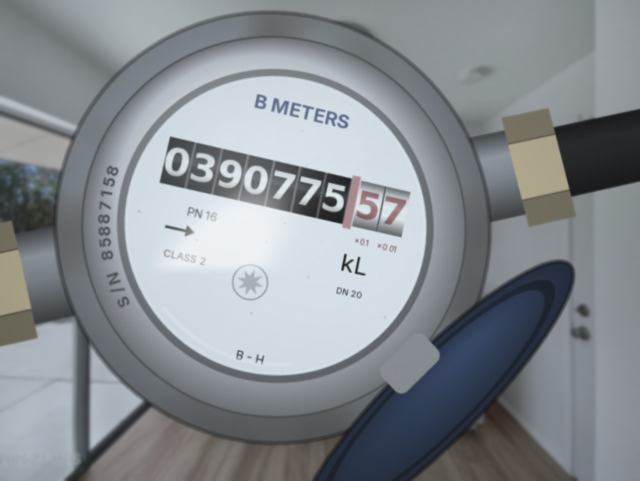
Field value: 390775.57 kL
